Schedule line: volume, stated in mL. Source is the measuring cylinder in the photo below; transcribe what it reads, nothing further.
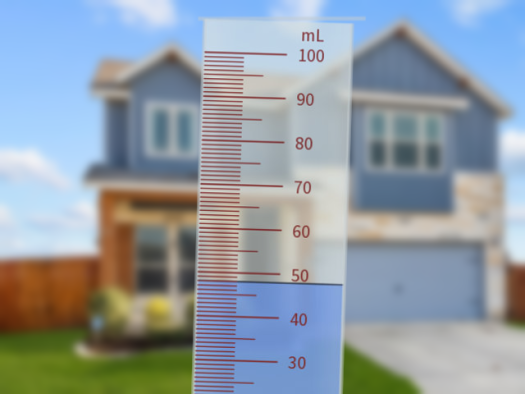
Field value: 48 mL
